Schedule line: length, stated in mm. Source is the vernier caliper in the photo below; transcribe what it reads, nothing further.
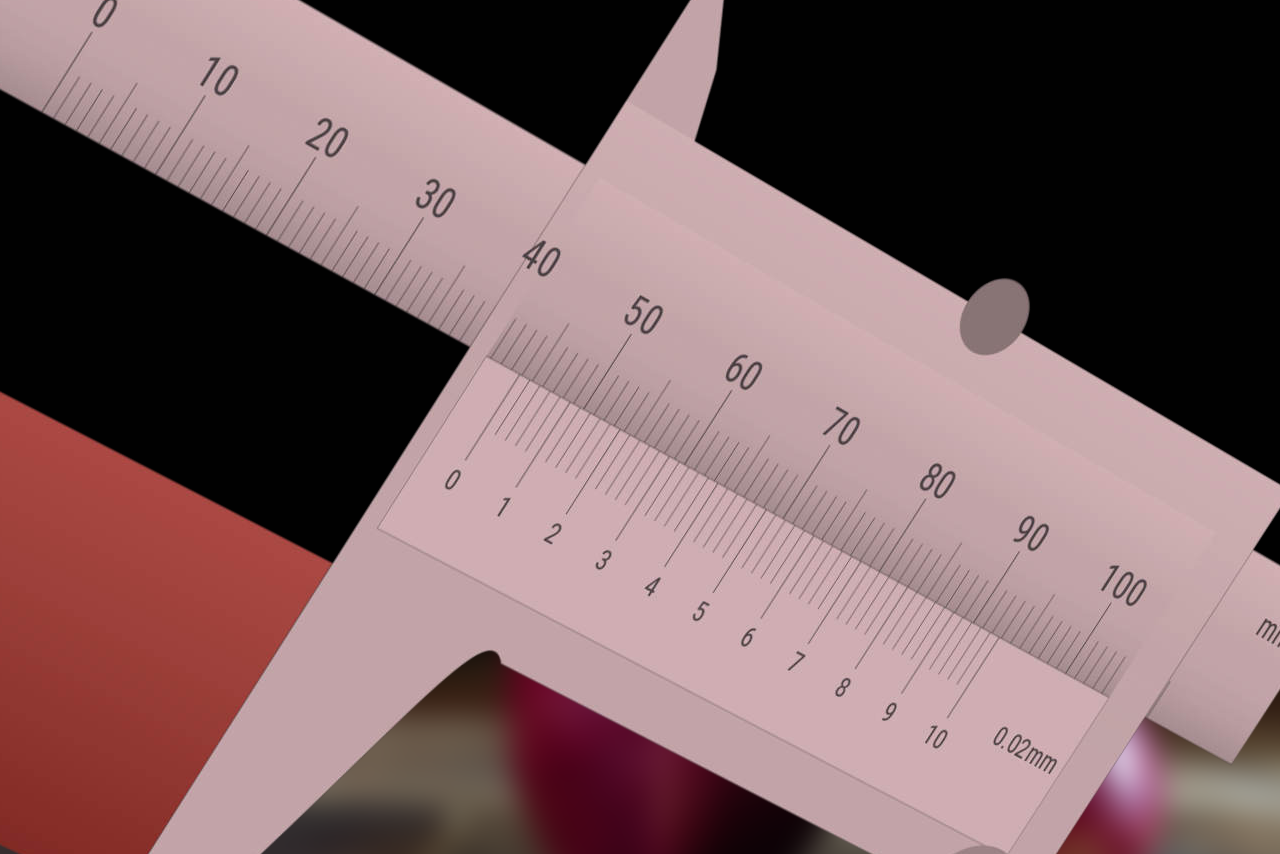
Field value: 43.8 mm
